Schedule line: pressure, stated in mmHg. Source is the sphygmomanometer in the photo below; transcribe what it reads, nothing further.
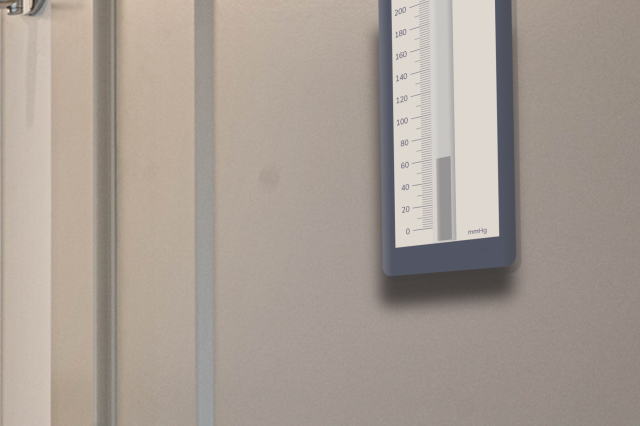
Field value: 60 mmHg
